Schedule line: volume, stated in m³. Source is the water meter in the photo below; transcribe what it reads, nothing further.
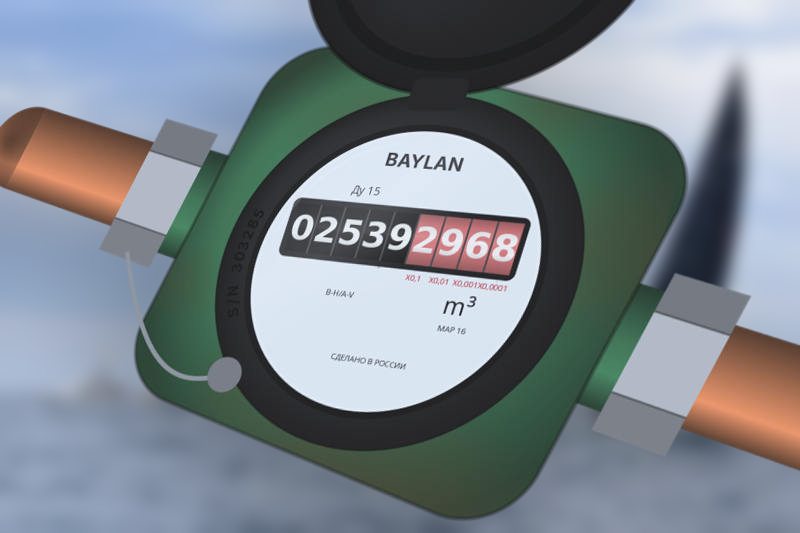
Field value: 2539.2968 m³
